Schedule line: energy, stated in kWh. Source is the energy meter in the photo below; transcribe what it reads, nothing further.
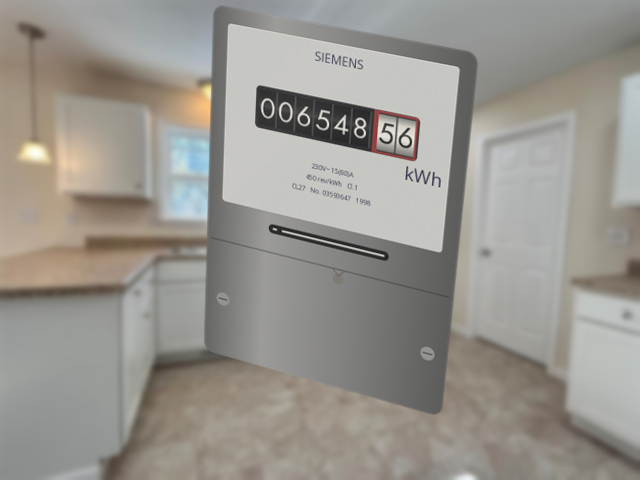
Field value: 6548.56 kWh
